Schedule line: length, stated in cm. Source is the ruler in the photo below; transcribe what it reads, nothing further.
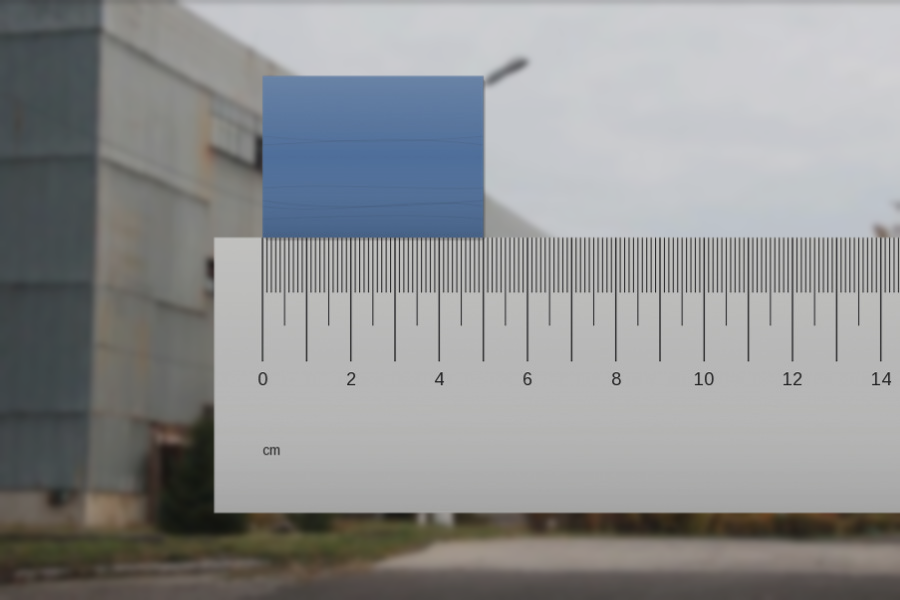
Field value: 5 cm
